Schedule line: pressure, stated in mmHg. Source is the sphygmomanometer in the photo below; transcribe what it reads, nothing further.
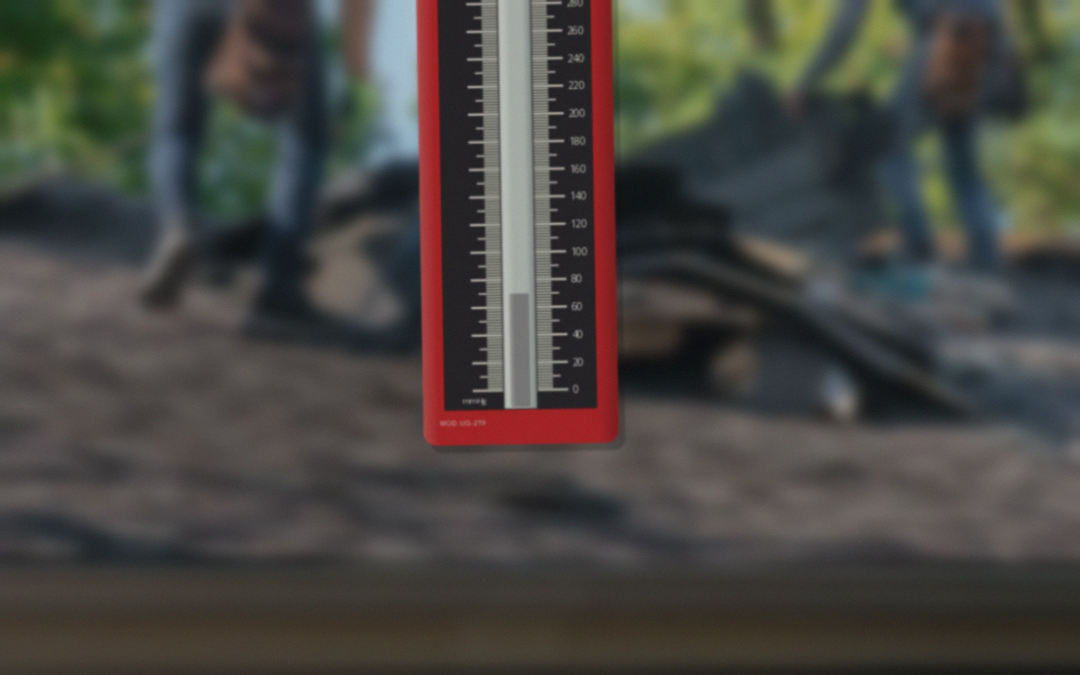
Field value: 70 mmHg
